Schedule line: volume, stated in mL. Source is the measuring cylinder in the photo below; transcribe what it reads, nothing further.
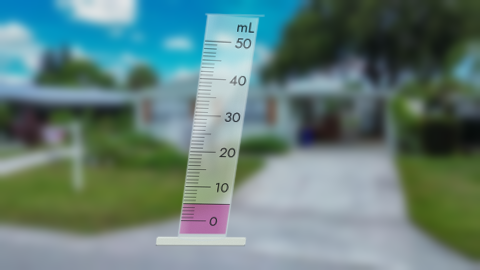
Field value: 5 mL
